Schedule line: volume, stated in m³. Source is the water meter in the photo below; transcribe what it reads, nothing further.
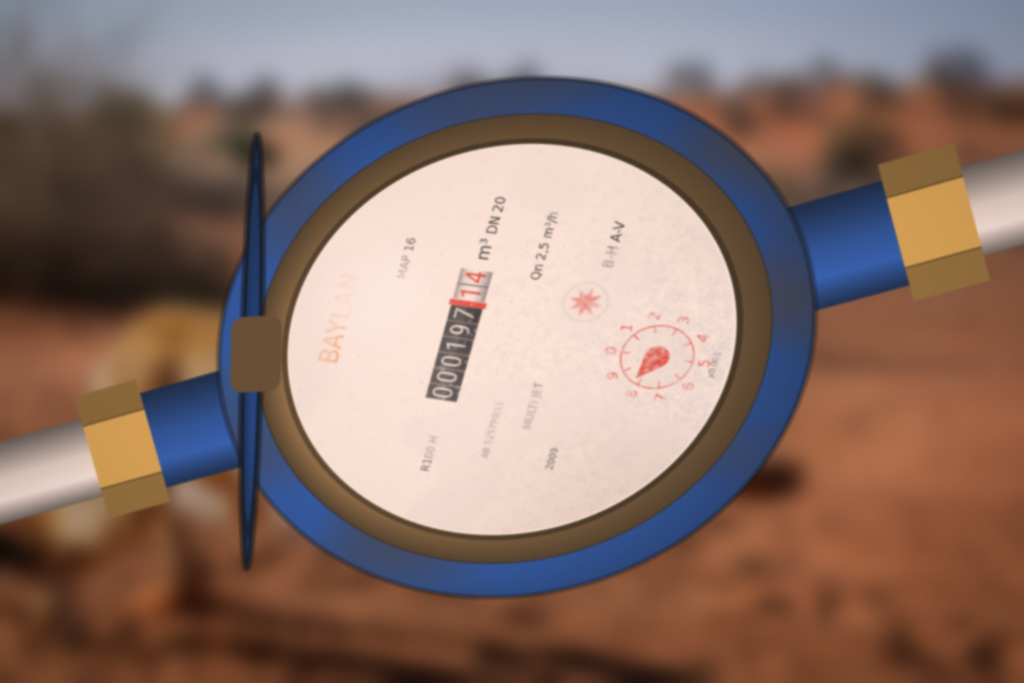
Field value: 197.148 m³
